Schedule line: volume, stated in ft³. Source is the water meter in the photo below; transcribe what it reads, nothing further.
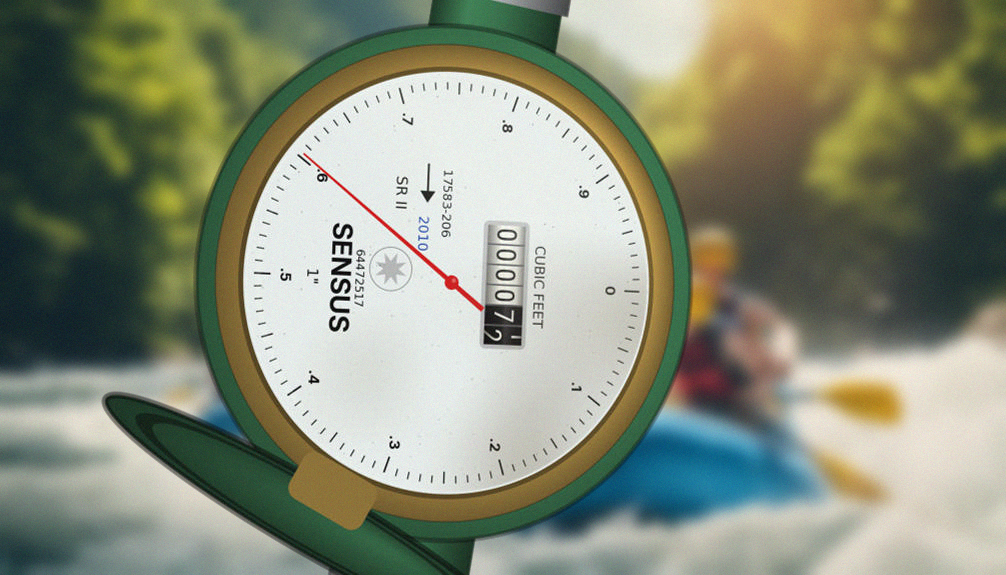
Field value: 71.60 ft³
